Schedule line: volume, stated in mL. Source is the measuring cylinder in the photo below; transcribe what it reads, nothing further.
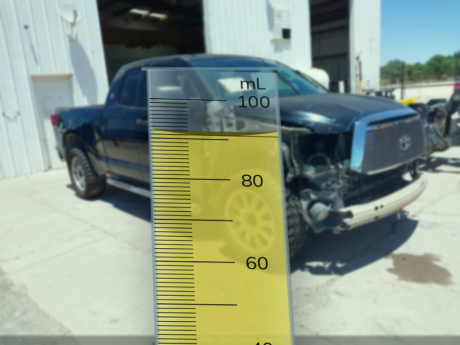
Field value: 91 mL
